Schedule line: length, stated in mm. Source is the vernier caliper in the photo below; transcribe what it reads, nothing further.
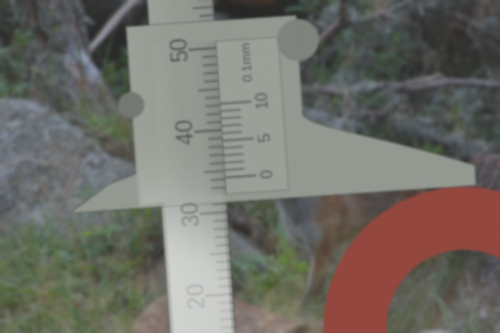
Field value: 34.2 mm
